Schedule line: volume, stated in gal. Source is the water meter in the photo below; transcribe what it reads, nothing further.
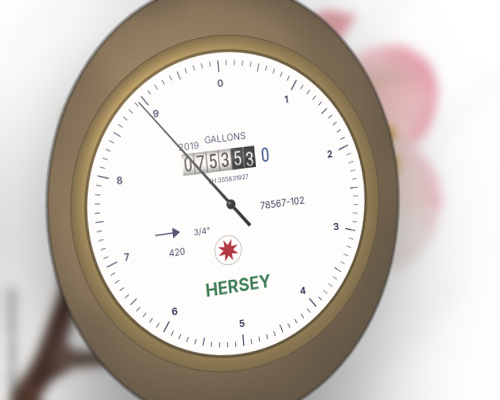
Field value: 753528.9 gal
